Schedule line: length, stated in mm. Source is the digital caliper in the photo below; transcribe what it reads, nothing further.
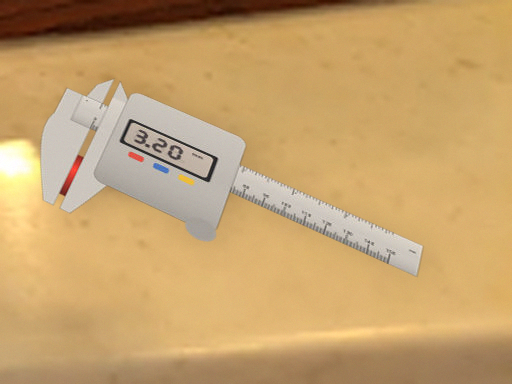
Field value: 3.20 mm
